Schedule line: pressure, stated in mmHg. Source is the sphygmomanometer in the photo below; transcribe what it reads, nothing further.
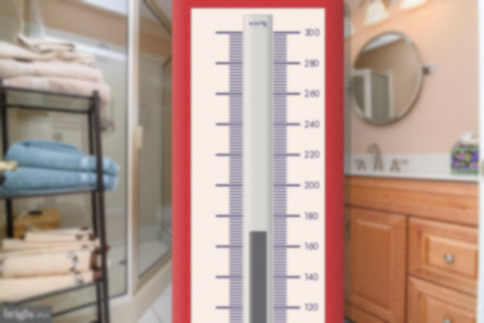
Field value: 170 mmHg
